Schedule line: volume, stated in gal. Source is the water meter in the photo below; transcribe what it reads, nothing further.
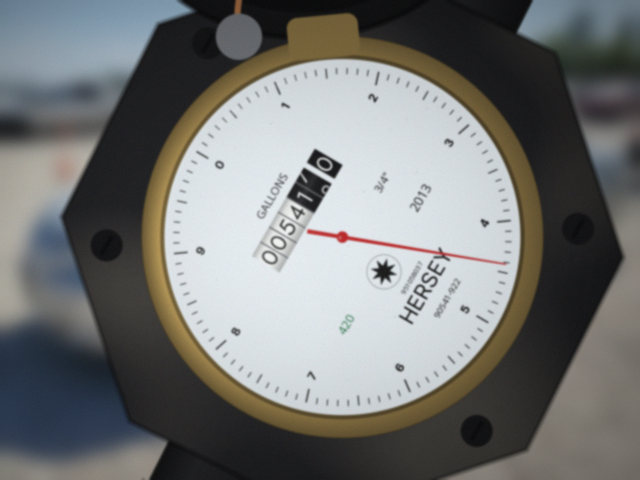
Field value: 54174.4 gal
